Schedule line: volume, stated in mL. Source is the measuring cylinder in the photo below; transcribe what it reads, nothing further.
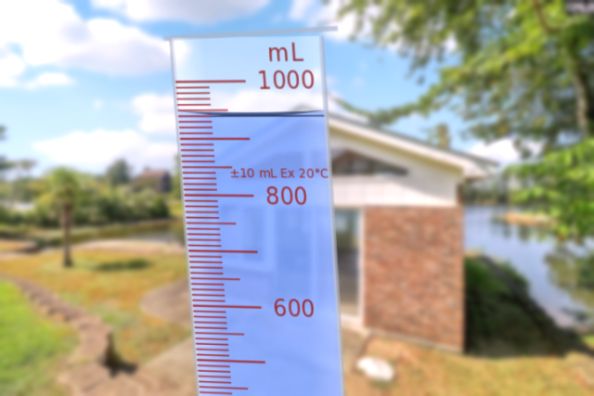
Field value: 940 mL
